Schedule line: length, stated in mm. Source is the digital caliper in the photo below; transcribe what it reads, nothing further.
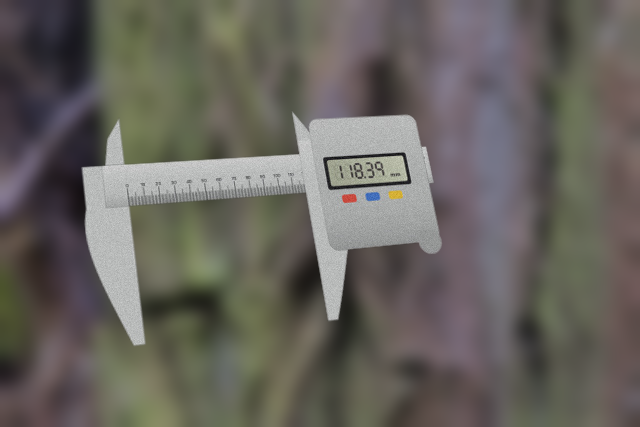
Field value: 118.39 mm
